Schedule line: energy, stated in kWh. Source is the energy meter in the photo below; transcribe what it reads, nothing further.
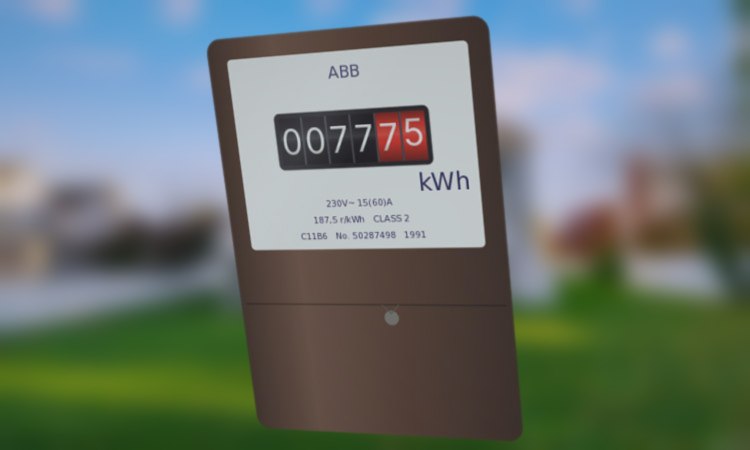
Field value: 77.75 kWh
